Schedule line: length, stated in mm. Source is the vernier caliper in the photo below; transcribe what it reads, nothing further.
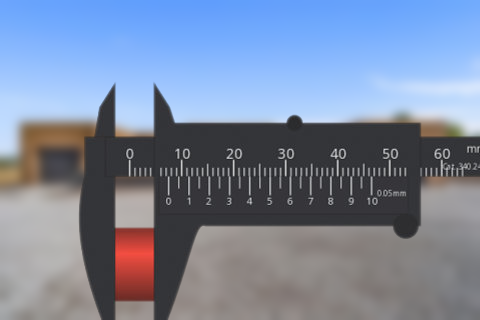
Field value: 7.5 mm
